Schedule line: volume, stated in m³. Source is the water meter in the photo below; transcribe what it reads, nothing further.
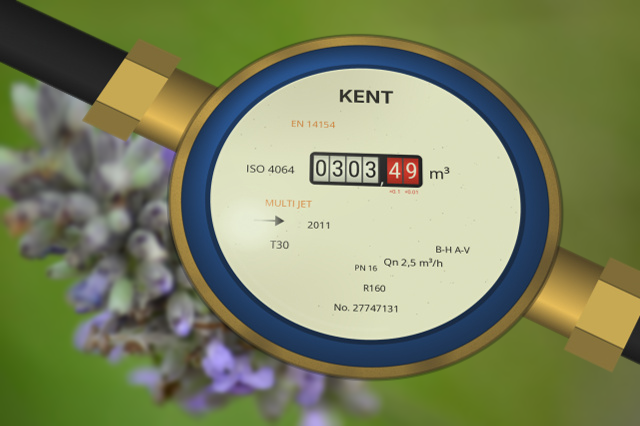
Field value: 303.49 m³
